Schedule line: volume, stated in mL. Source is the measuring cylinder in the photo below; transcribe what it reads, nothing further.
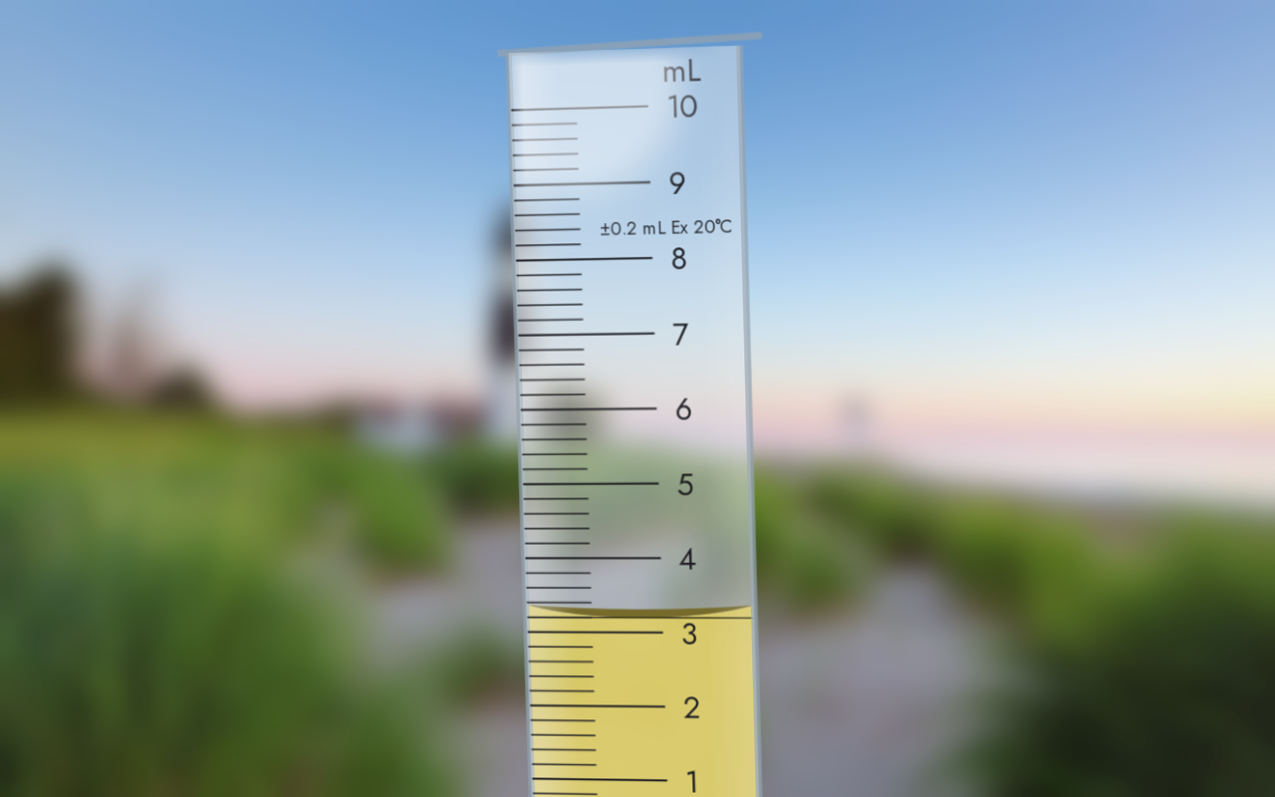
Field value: 3.2 mL
